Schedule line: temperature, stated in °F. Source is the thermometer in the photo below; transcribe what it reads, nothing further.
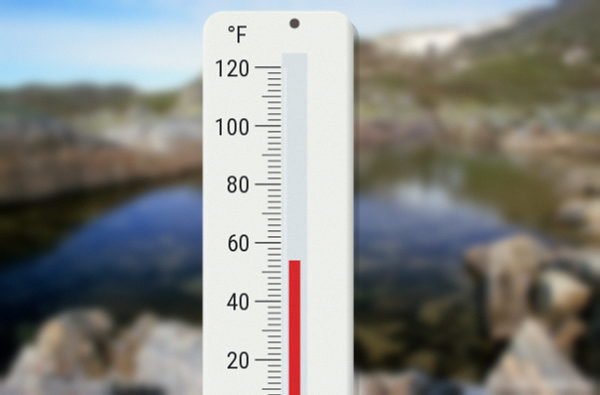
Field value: 54 °F
